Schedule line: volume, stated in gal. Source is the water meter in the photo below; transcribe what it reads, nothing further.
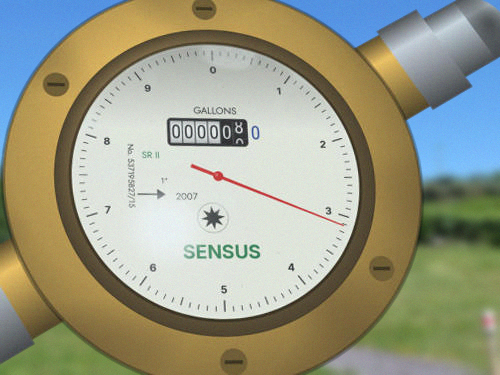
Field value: 83.1 gal
